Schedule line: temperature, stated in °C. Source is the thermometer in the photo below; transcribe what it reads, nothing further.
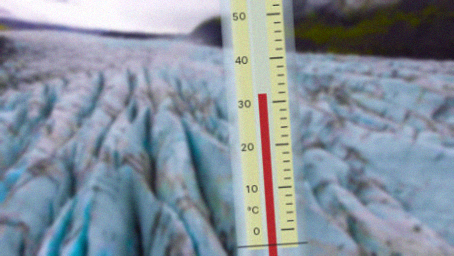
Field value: 32 °C
